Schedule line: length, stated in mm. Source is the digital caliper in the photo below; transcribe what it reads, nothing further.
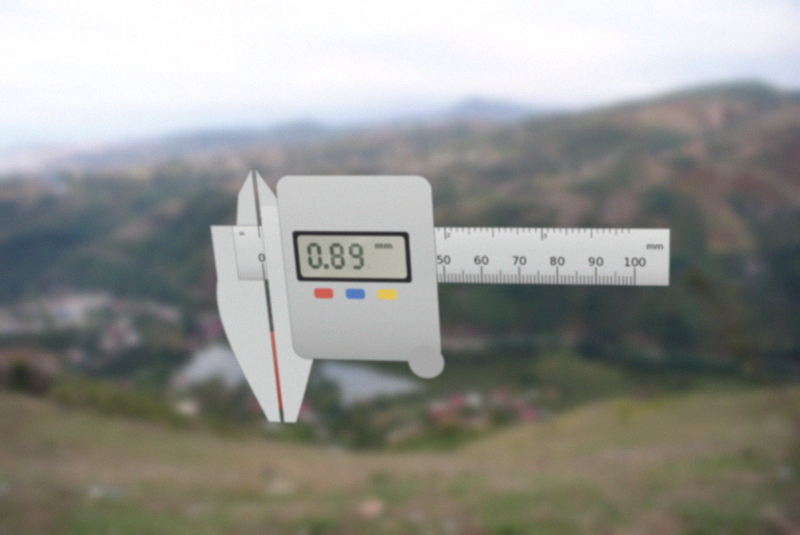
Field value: 0.89 mm
